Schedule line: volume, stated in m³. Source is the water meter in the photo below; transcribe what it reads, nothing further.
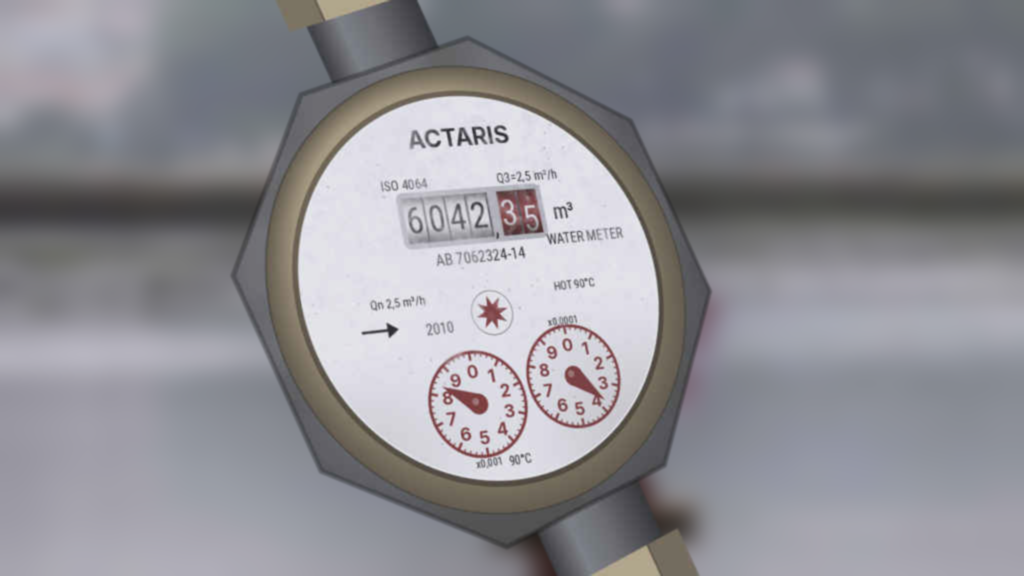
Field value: 6042.3483 m³
